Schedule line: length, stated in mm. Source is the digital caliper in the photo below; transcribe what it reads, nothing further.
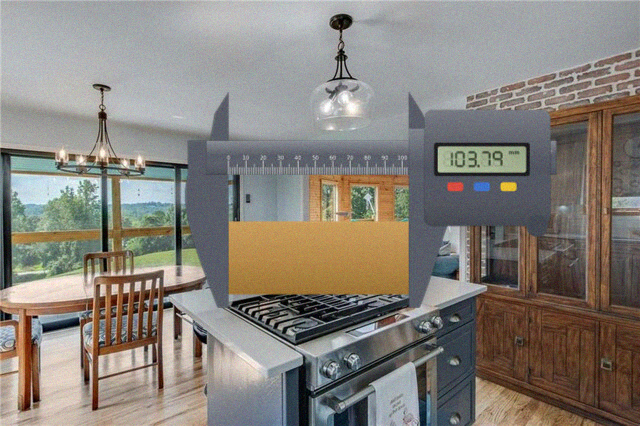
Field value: 103.79 mm
